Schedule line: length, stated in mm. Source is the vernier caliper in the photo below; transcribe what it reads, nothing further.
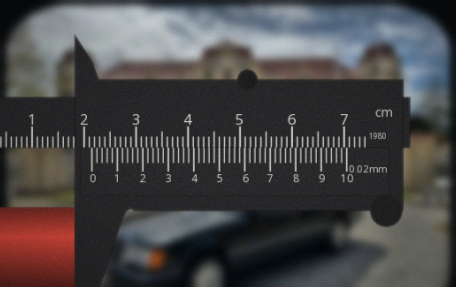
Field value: 21.5 mm
